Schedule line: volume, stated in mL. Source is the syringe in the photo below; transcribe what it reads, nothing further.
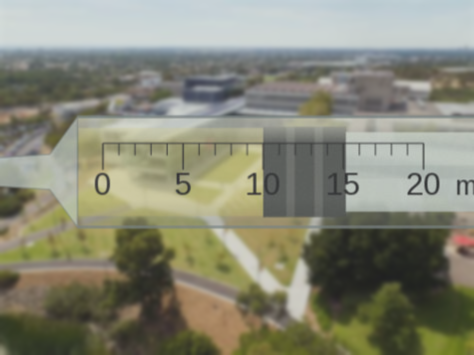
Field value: 10 mL
